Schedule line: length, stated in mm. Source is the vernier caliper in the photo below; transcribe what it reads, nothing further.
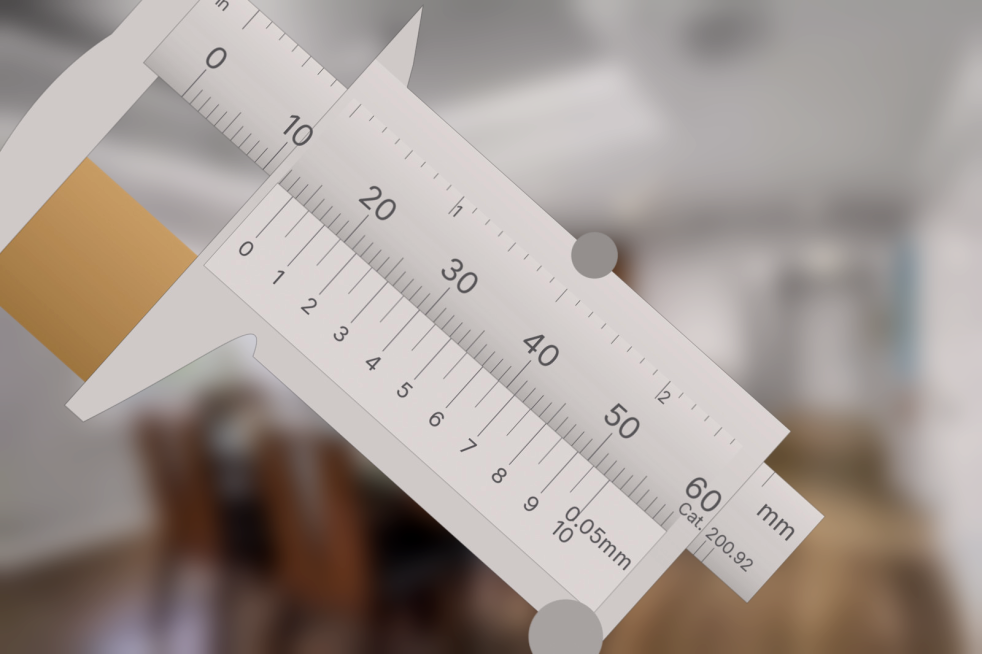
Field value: 13.7 mm
